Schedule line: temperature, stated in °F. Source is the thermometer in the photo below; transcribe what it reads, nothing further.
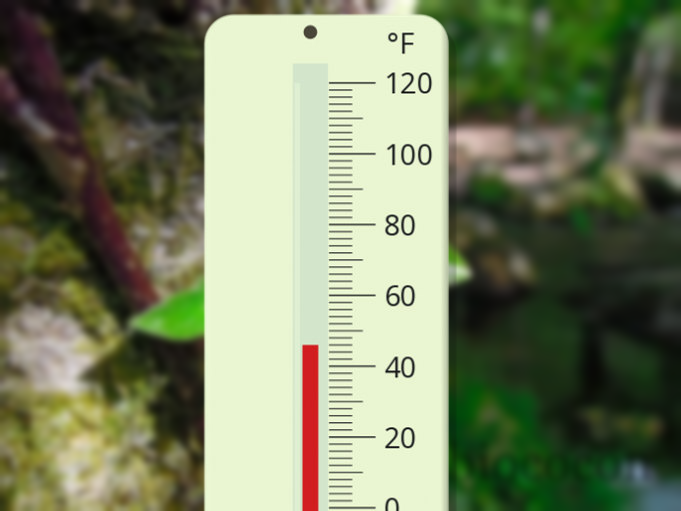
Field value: 46 °F
